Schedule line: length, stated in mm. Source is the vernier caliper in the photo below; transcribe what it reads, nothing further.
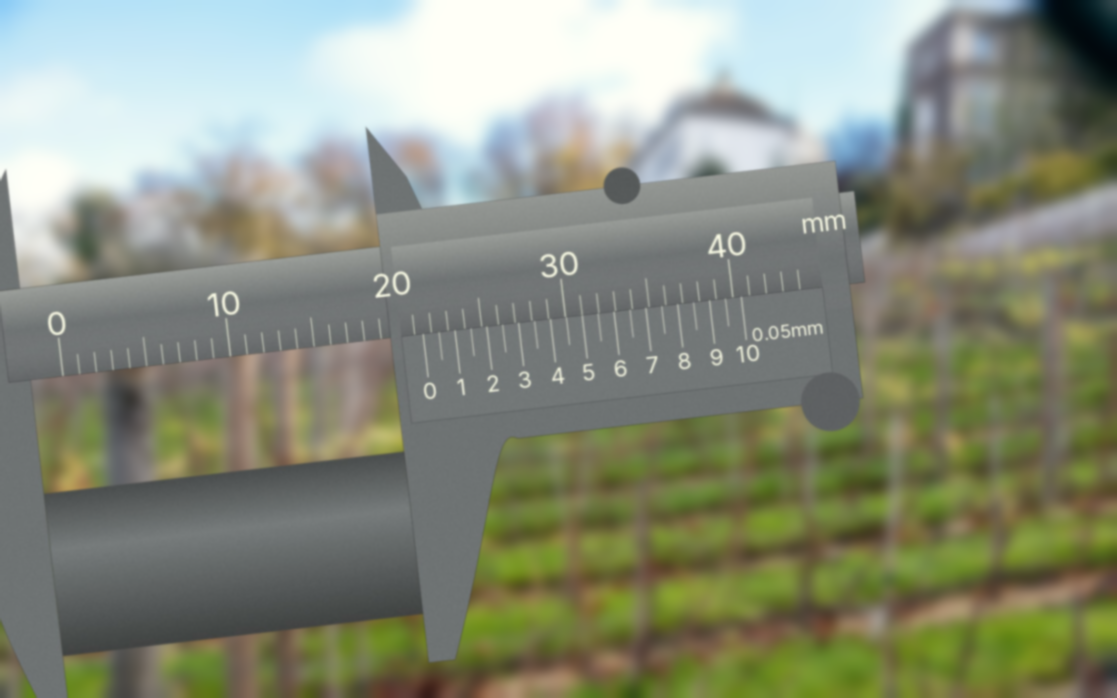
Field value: 21.5 mm
